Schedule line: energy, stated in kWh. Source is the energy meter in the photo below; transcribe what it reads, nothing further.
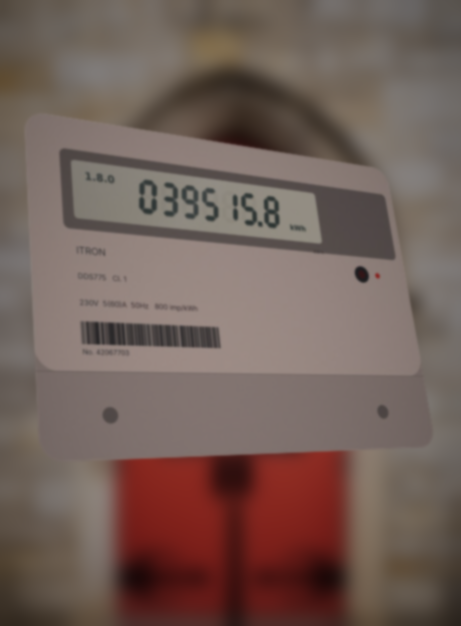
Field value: 39515.8 kWh
